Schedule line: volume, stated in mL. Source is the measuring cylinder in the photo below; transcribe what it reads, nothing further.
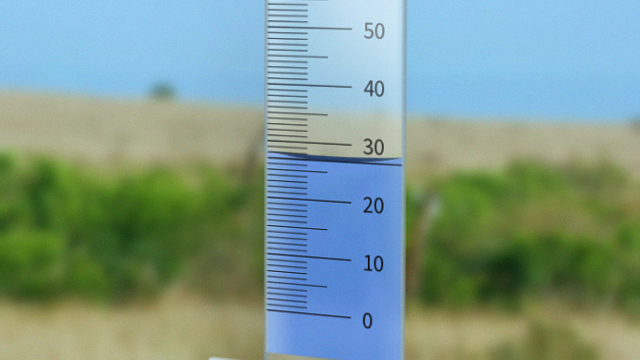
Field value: 27 mL
